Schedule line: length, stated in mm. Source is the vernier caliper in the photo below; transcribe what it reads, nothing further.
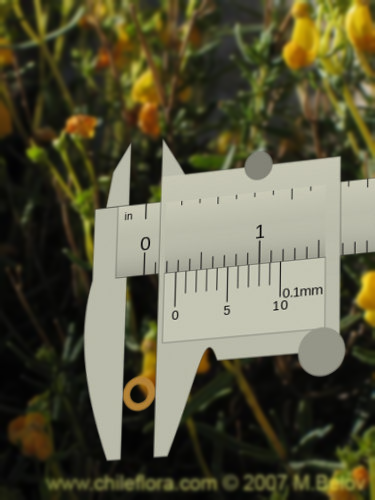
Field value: 2.8 mm
